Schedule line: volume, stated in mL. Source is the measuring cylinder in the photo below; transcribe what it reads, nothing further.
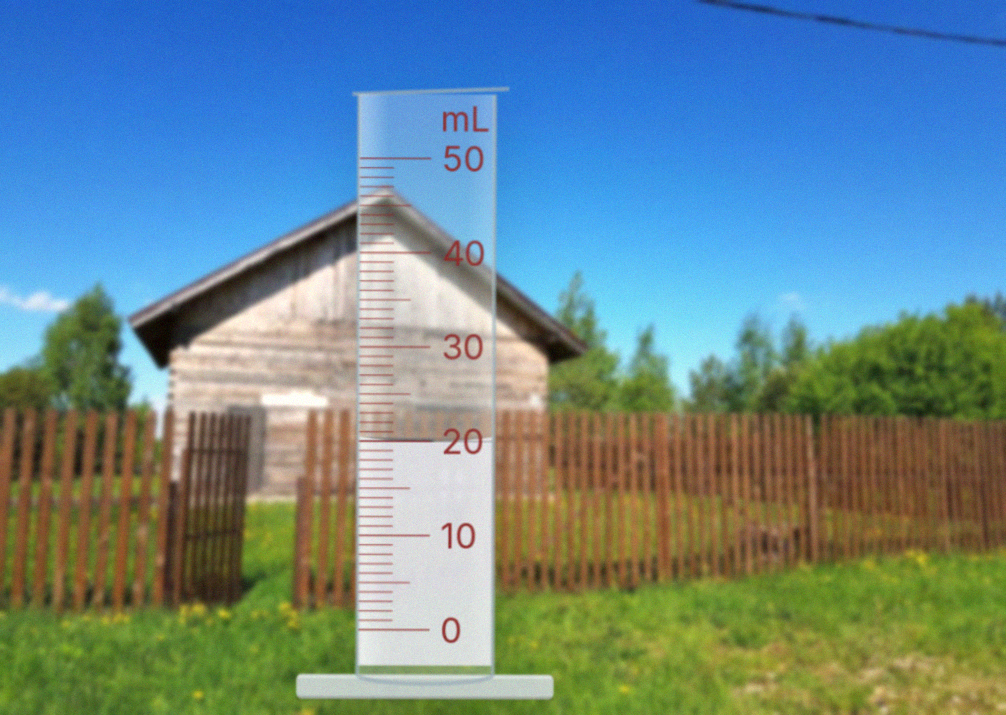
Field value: 20 mL
